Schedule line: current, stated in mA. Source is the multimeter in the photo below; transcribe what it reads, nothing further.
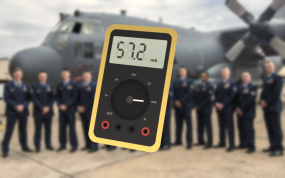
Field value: 57.2 mA
